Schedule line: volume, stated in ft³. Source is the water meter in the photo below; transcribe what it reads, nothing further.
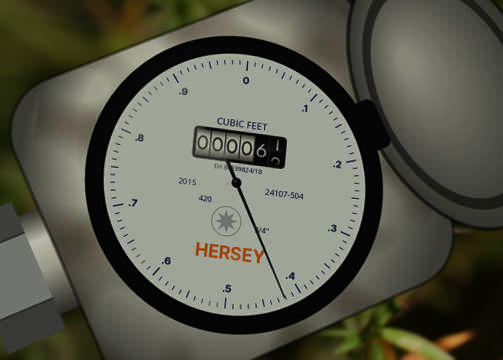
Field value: 61.42 ft³
